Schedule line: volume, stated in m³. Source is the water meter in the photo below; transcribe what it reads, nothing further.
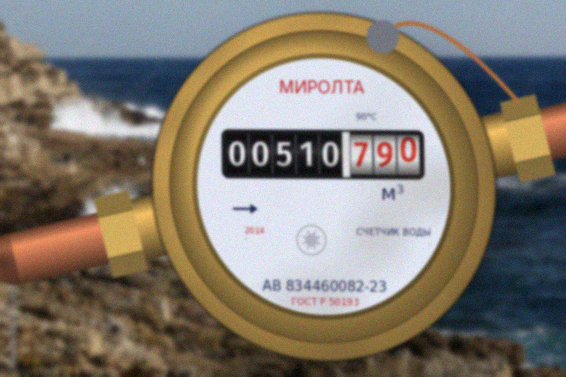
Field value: 510.790 m³
